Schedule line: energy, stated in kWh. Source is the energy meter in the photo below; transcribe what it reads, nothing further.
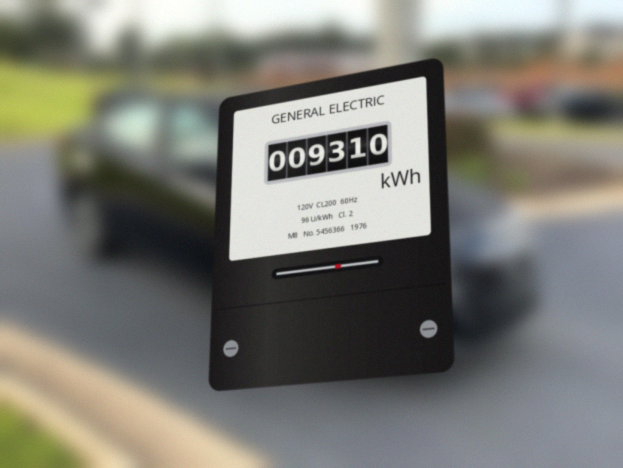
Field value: 9310 kWh
